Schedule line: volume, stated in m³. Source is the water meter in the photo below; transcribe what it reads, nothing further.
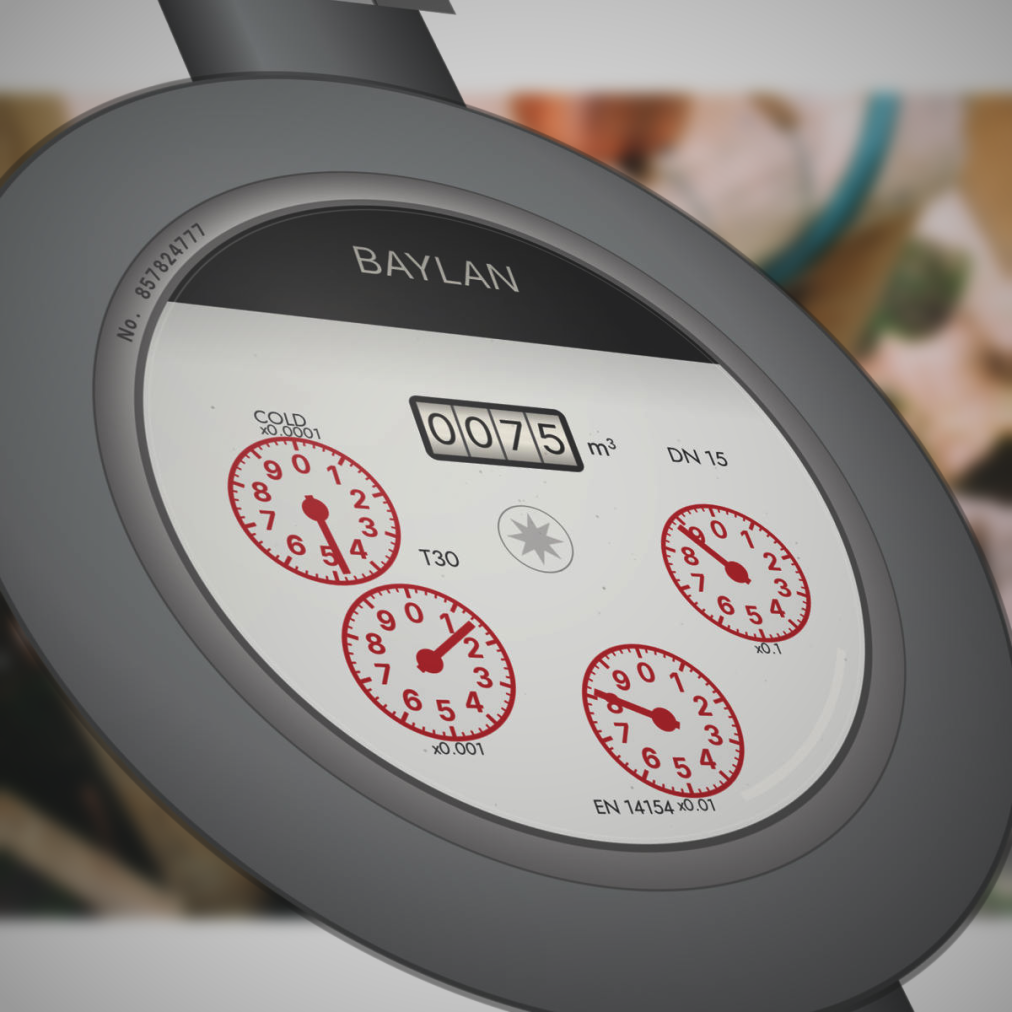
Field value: 75.8814 m³
